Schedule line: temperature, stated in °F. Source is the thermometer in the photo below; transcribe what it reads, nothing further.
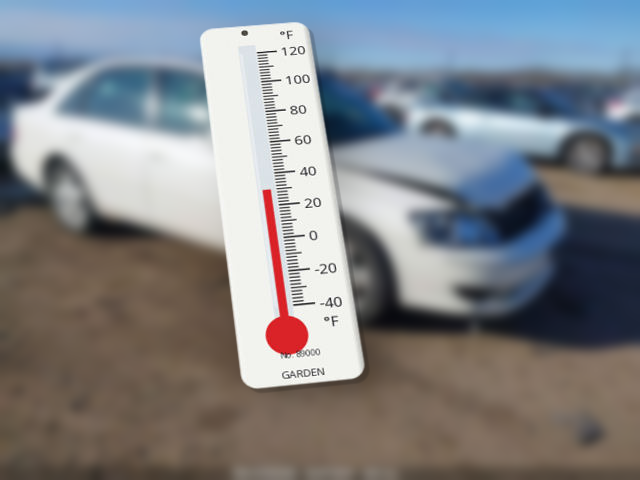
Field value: 30 °F
